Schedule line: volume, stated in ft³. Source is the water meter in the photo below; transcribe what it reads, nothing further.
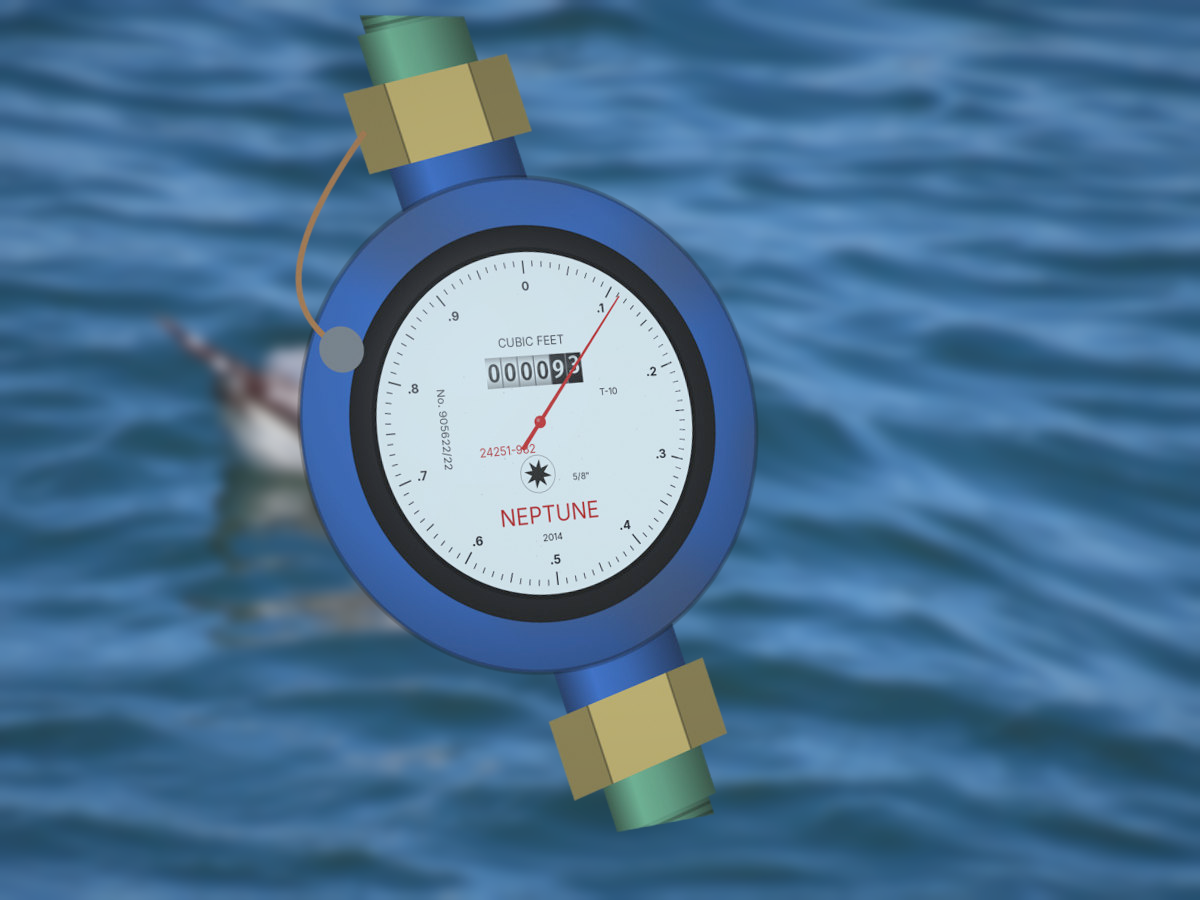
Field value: 93.11 ft³
